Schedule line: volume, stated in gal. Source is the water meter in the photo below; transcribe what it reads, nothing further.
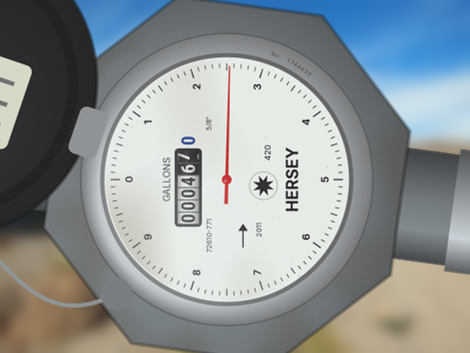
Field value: 4672.5 gal
